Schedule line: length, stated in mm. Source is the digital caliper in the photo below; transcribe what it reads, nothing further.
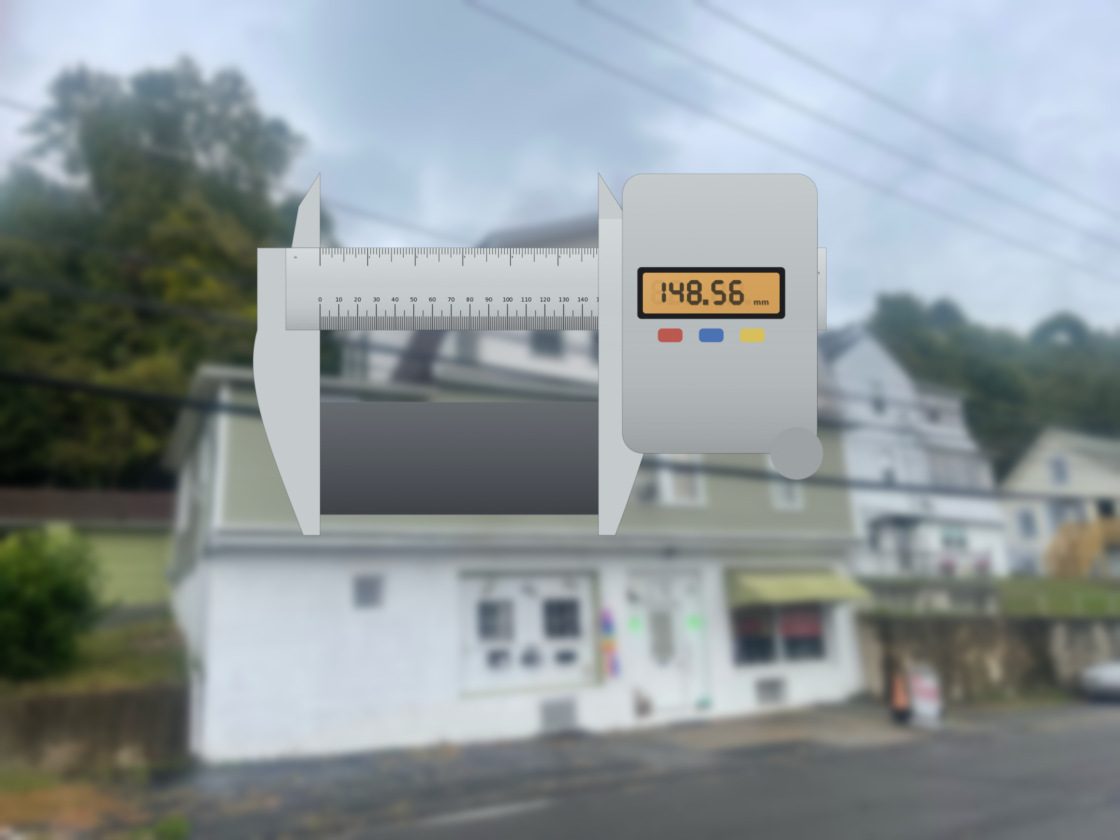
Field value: 148.56 mm
